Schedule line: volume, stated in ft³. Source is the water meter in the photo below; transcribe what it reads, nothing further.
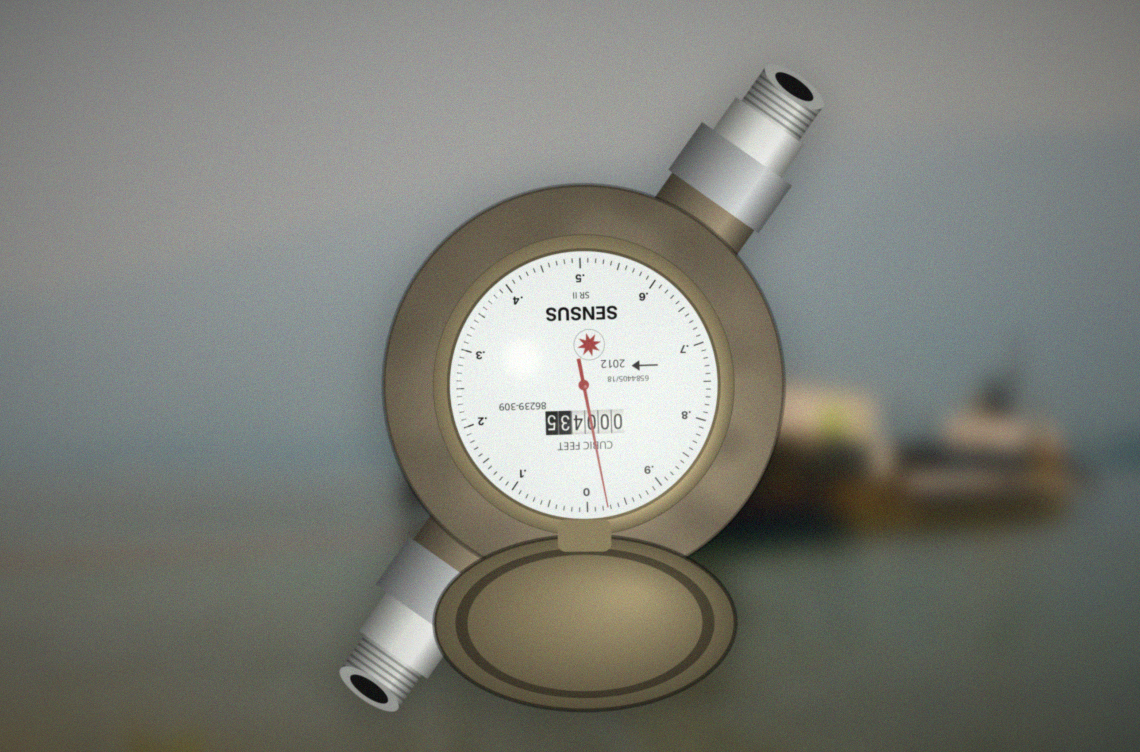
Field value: 434.97 ft³
